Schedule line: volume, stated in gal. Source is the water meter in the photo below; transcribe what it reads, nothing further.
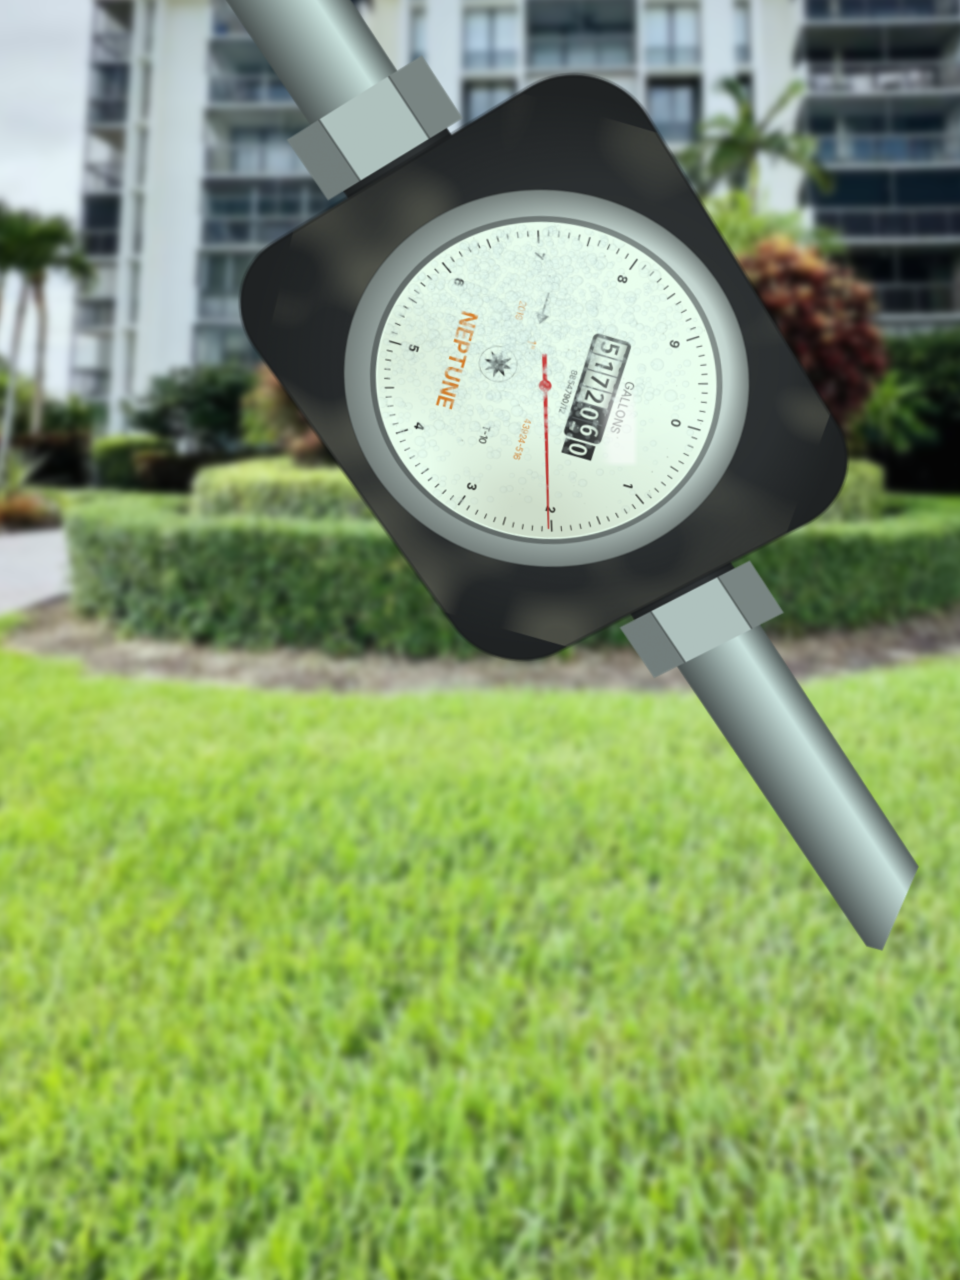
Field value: 5172062.0 gal
